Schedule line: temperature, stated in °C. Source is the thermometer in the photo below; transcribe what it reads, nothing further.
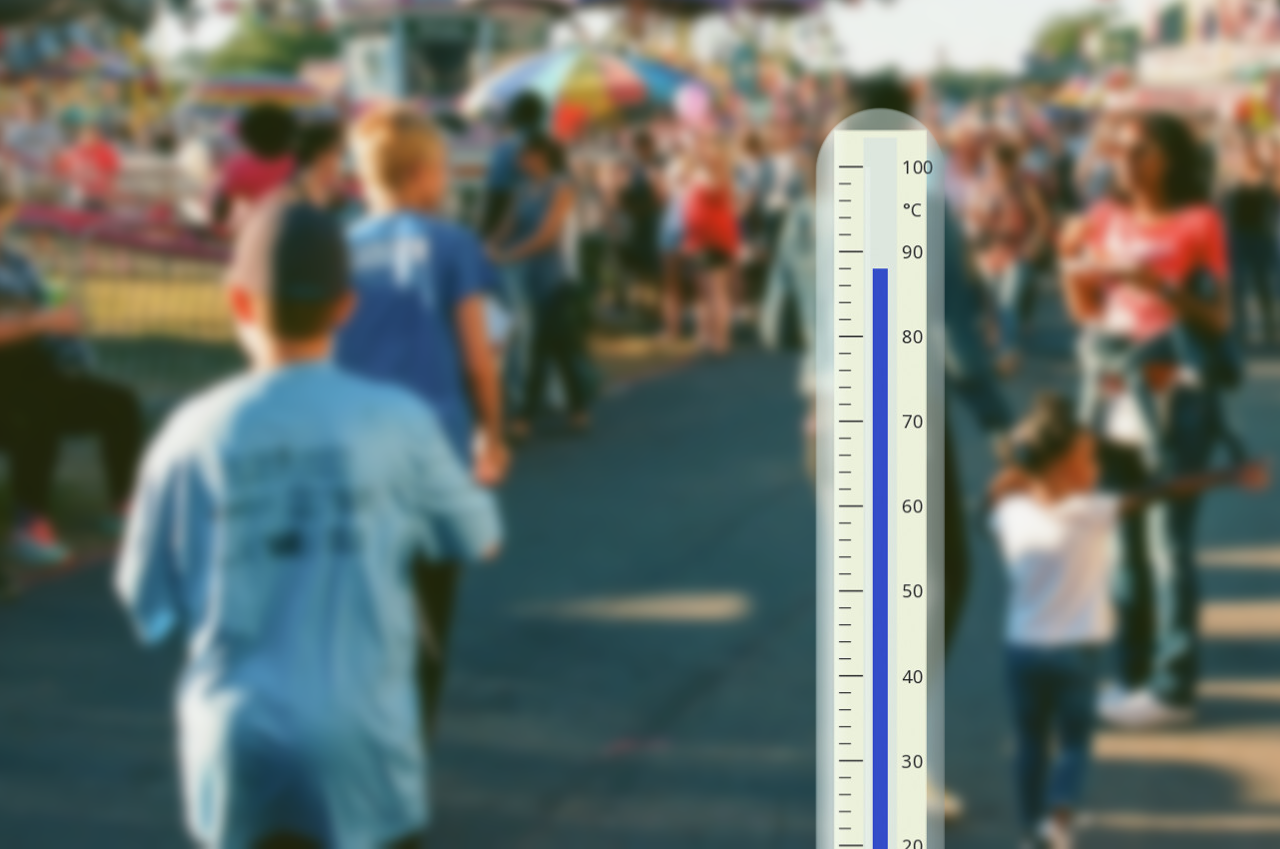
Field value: 88 °C
